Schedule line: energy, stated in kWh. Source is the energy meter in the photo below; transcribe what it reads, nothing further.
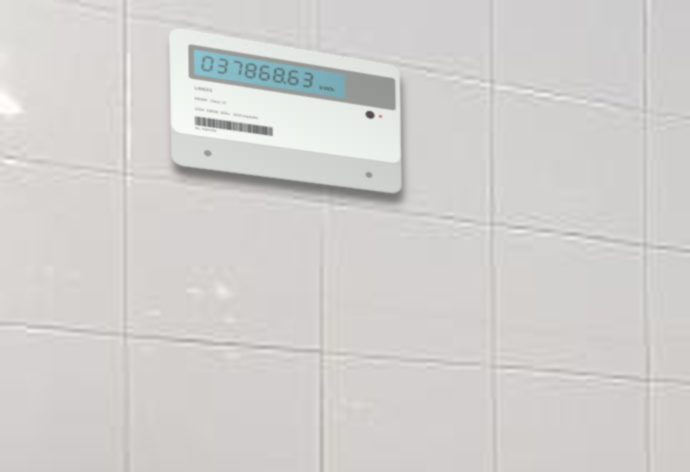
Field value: 37868.63 kWh
